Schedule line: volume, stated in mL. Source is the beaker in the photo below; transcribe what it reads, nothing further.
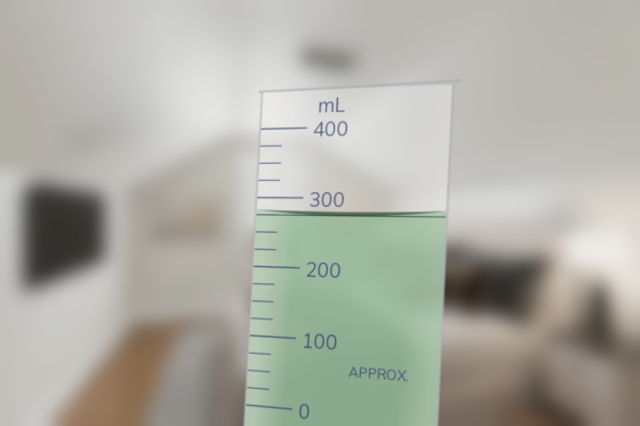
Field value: 275 mL
